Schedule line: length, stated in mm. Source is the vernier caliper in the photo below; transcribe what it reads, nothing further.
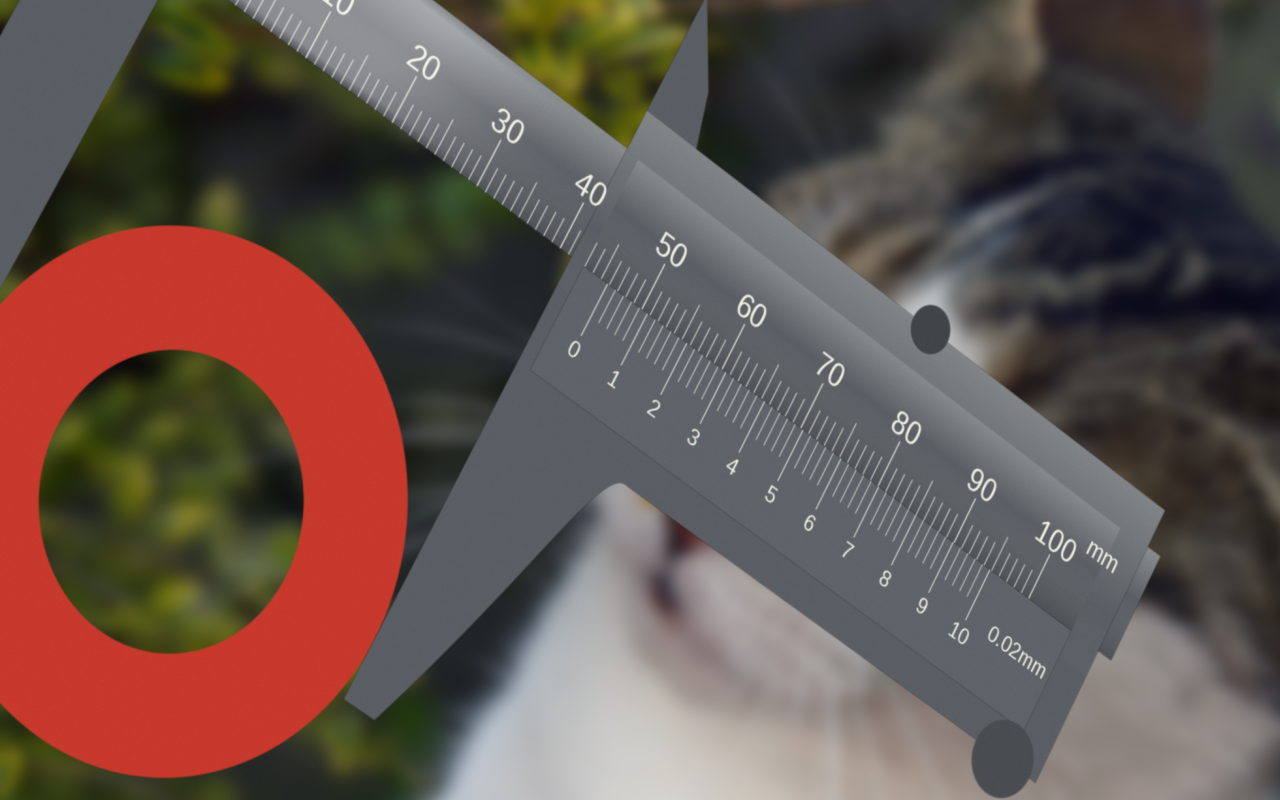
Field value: 45.8 mm
